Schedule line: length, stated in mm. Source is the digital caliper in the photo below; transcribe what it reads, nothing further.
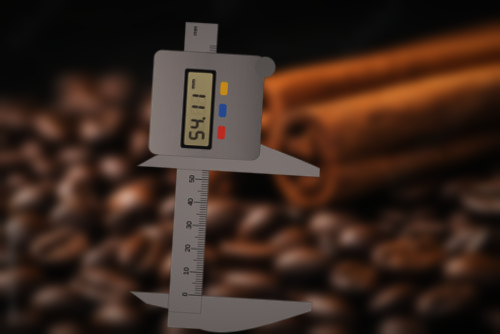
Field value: 54.11 mm
